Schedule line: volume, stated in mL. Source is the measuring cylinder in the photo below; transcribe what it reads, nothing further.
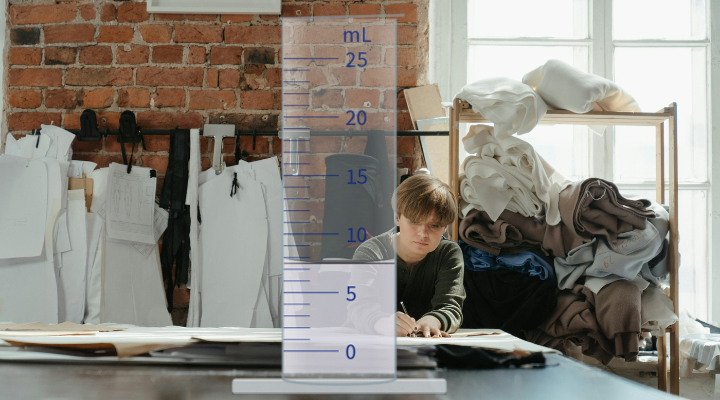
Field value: 7.5 mL
